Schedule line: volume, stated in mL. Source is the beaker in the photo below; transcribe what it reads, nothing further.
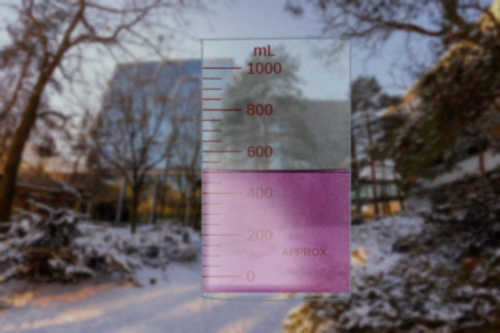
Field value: 500 mL
